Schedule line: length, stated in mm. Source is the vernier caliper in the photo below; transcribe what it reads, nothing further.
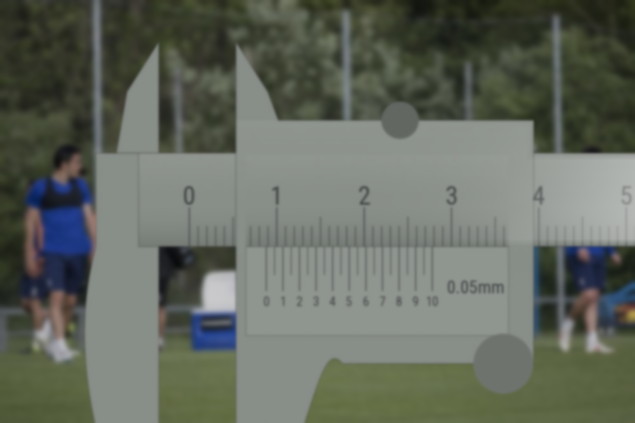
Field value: 8.8 mm
